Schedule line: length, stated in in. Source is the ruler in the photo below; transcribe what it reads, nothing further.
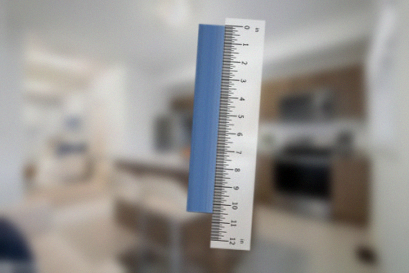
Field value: 10.5 in
